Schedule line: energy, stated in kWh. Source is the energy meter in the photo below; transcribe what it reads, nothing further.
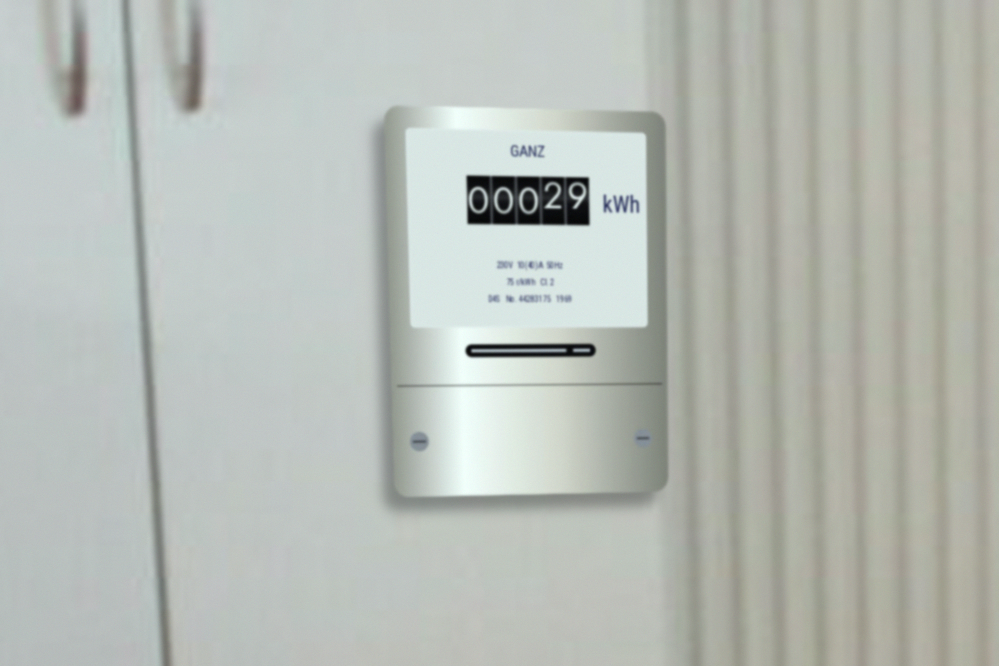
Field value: 29 kWh
